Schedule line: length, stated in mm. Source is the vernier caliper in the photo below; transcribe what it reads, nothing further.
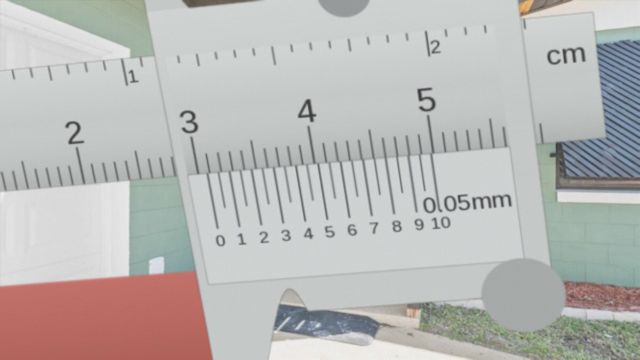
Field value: 30.8 mm
